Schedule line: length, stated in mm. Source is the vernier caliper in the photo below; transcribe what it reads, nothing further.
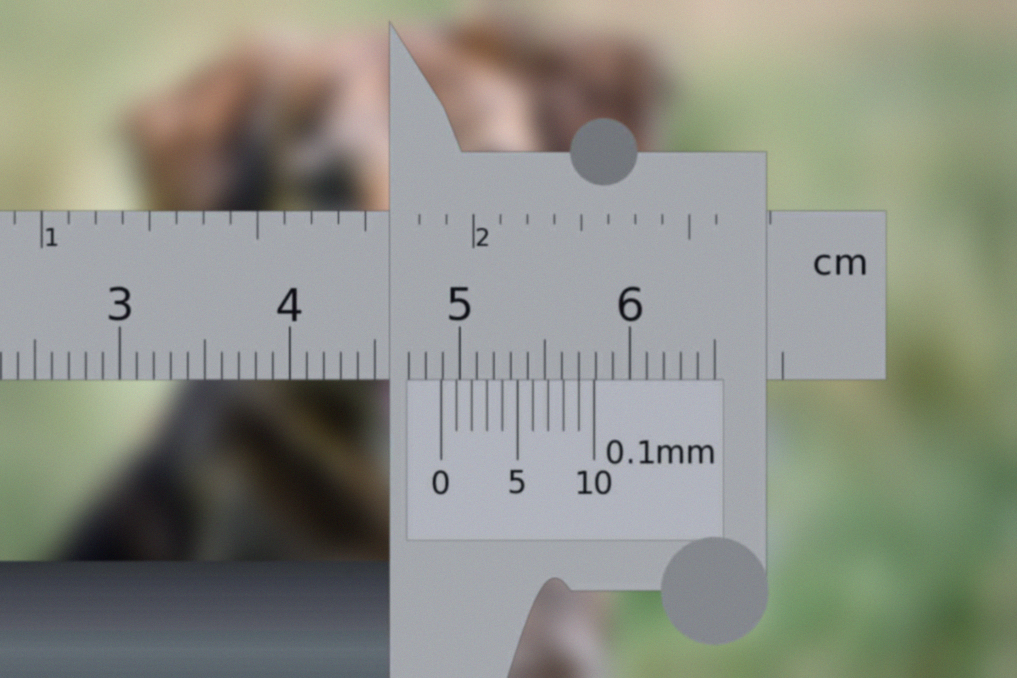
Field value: 48.9 mm
